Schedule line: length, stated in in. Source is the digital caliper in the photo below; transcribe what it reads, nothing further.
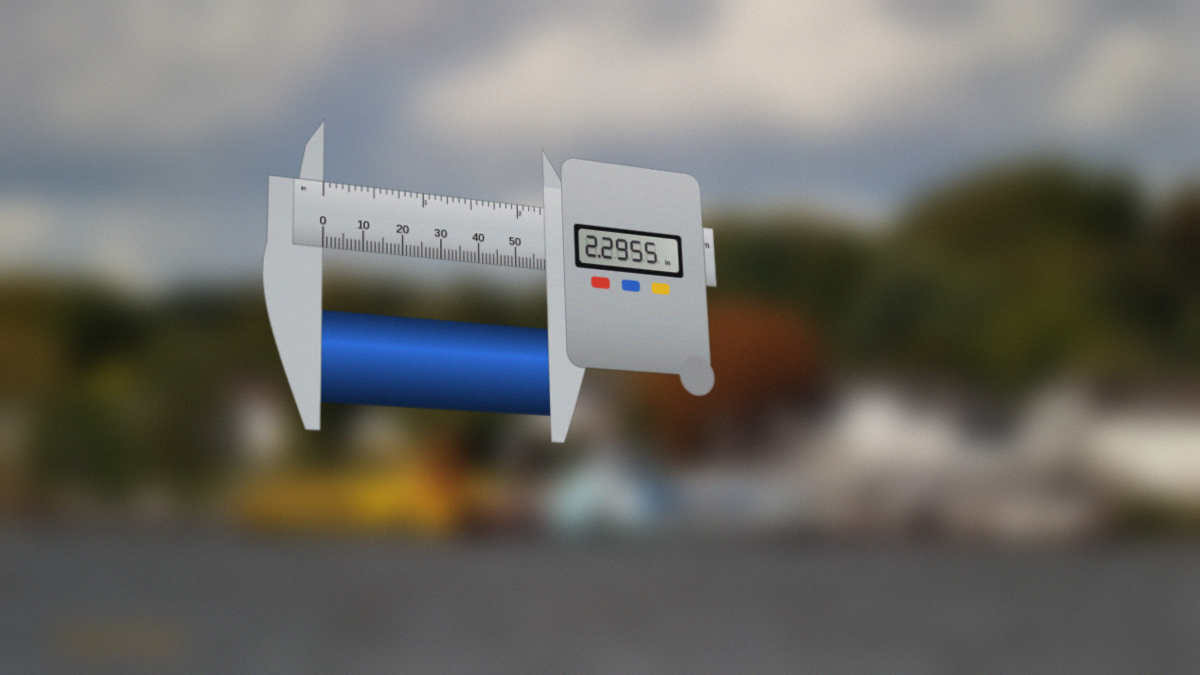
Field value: 2.2955 in
